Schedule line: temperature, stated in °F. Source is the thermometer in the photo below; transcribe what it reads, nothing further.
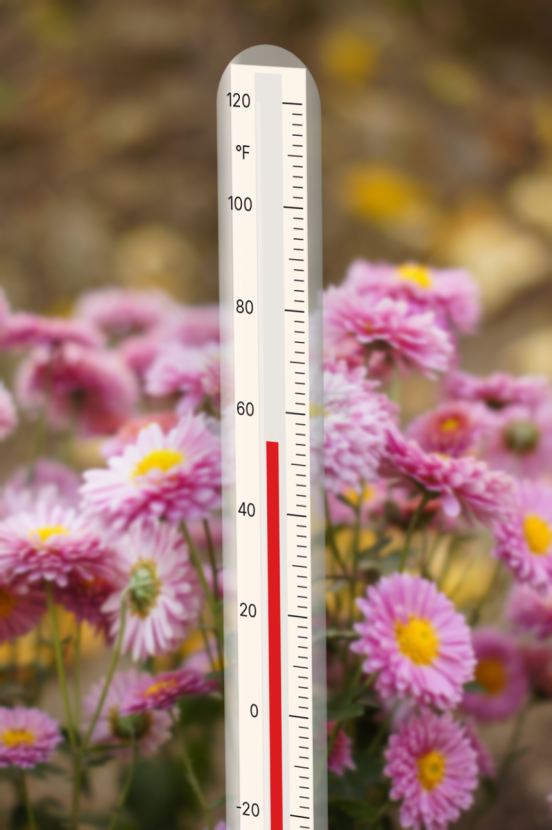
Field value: 54 °F
